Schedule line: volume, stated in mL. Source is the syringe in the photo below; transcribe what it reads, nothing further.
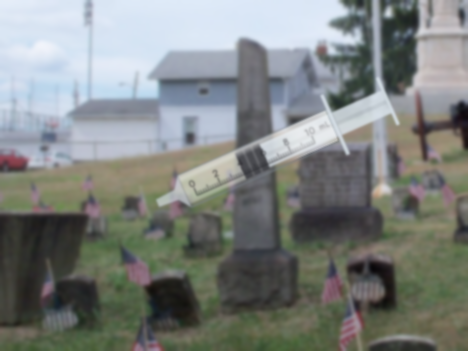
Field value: 4 mL
